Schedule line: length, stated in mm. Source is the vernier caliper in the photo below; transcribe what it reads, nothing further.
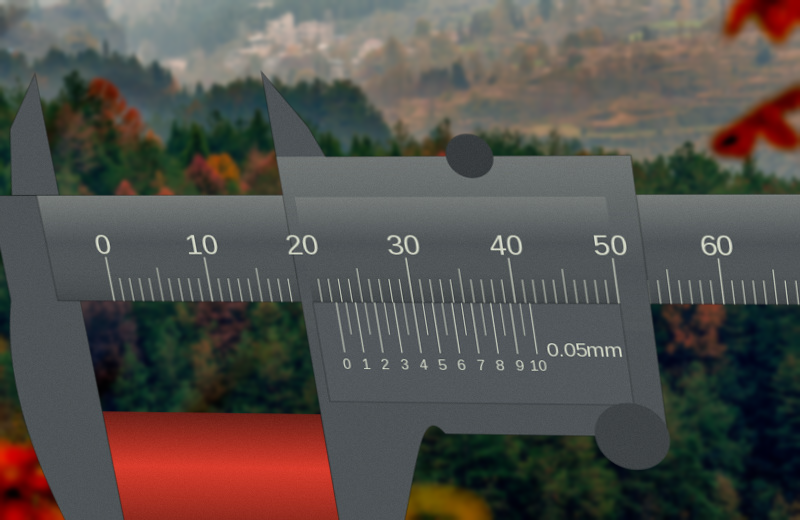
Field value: 22.4 mm
